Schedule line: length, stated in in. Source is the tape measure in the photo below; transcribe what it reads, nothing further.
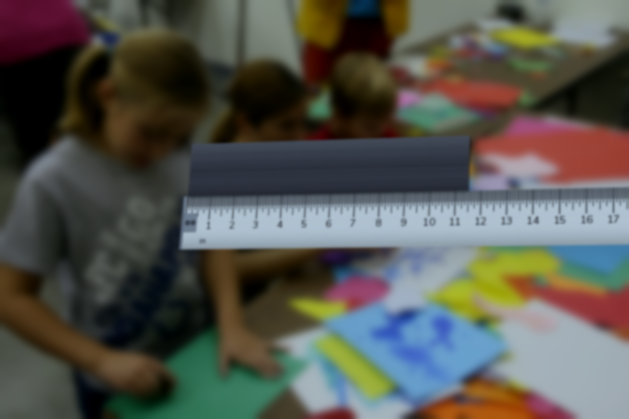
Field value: 11.5 in
